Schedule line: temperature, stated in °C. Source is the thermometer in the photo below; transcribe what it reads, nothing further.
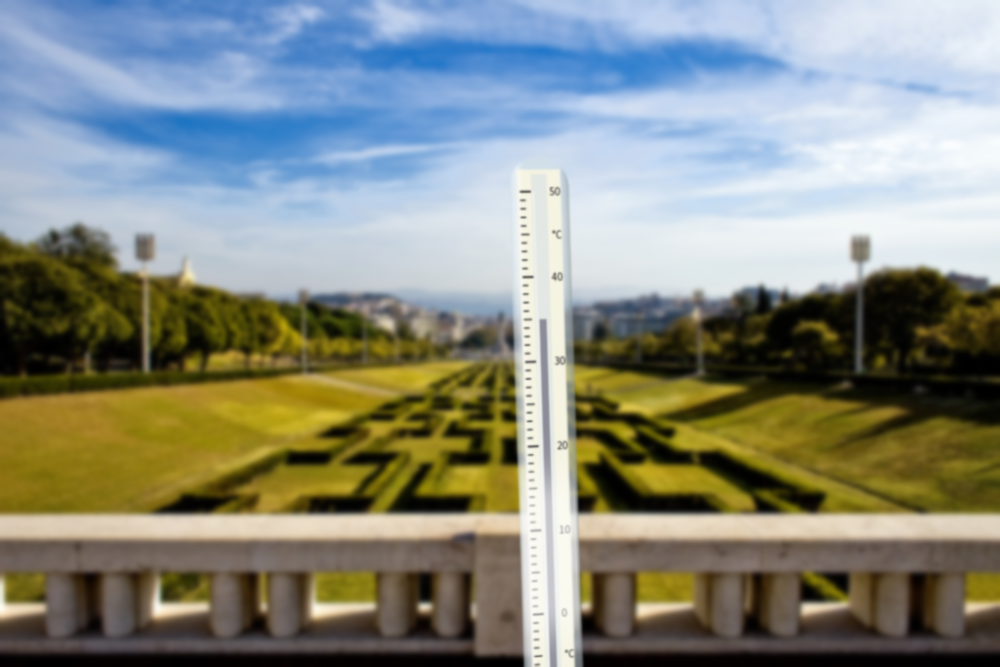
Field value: 35 °C
